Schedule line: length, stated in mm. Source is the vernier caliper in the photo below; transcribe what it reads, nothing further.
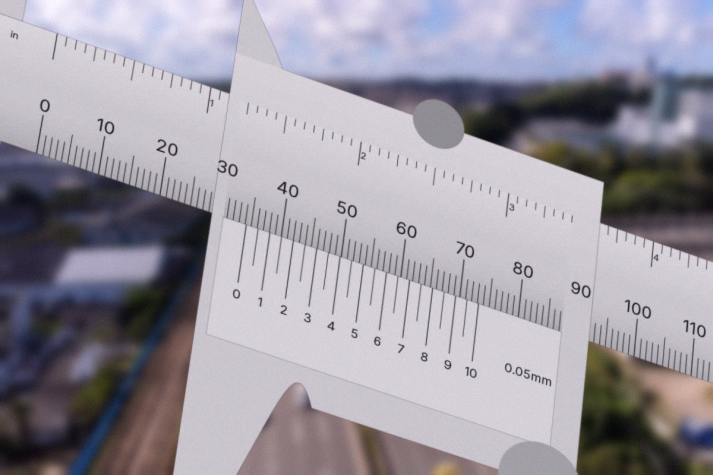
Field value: 34.2 mm
